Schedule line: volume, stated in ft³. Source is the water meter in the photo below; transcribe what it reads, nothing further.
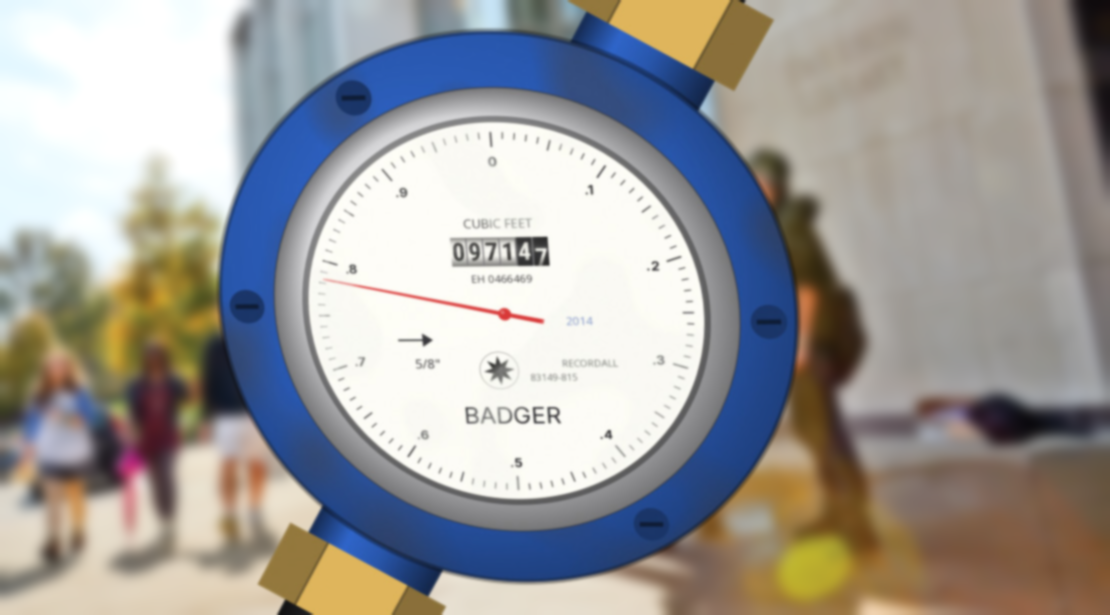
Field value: 97146.78 ft³
